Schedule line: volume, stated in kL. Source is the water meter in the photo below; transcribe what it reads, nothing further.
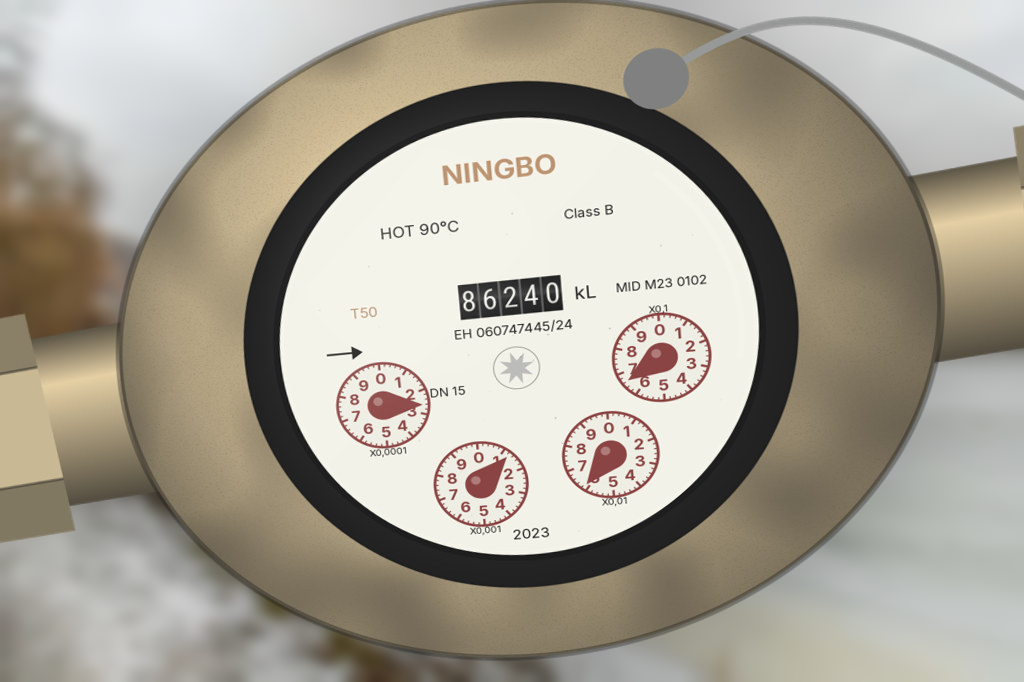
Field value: 86240.6612 kL
